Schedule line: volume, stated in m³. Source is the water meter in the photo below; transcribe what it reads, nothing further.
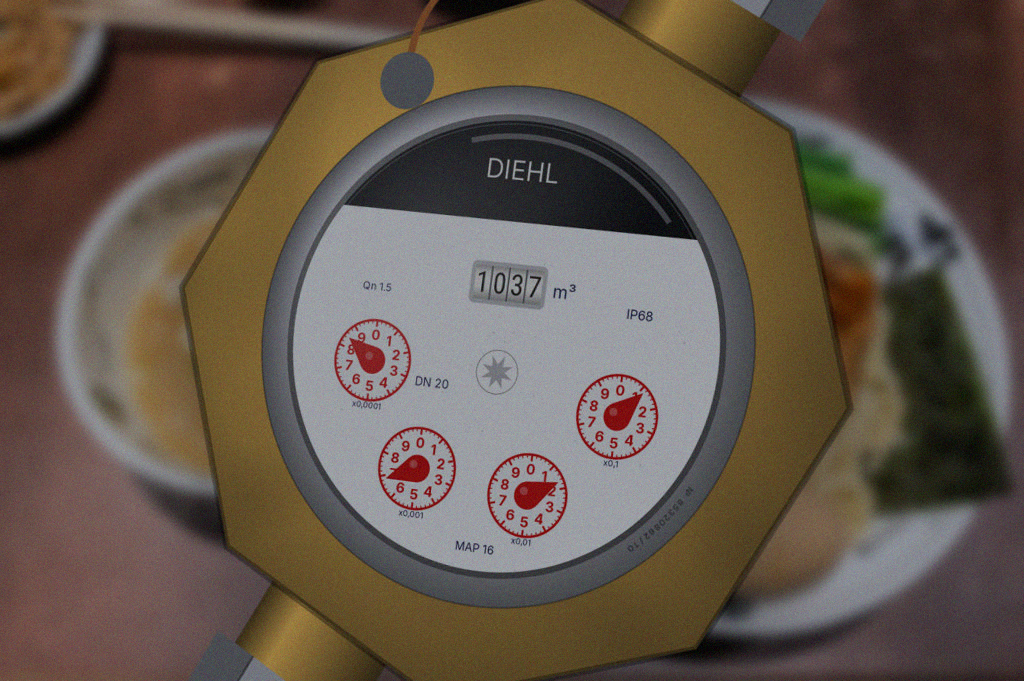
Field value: 1037.1168 m³
